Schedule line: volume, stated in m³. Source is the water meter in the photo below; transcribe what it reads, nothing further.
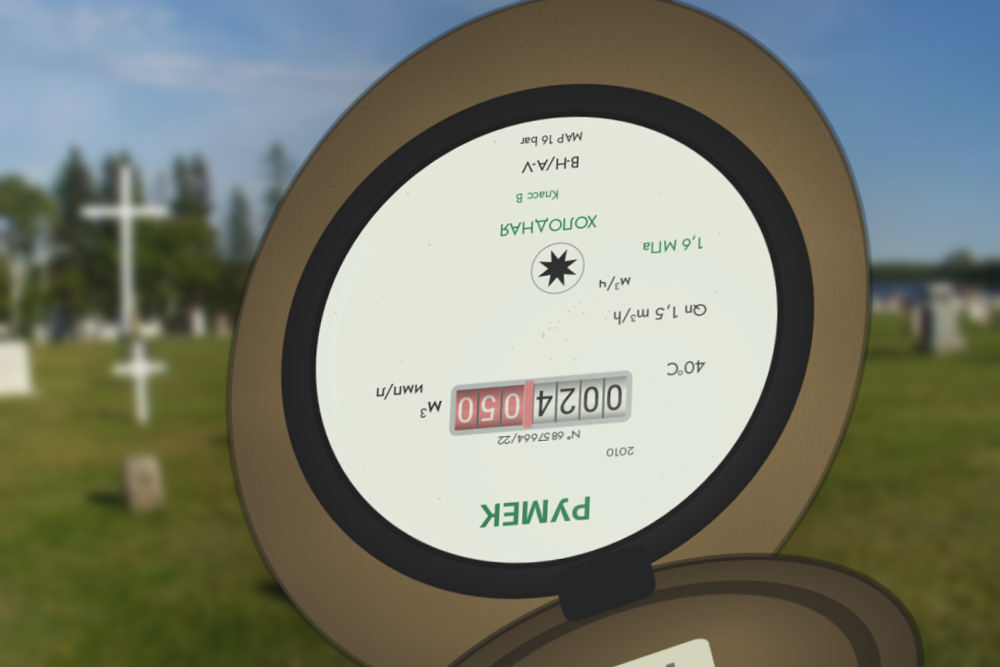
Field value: 24.050 m³
